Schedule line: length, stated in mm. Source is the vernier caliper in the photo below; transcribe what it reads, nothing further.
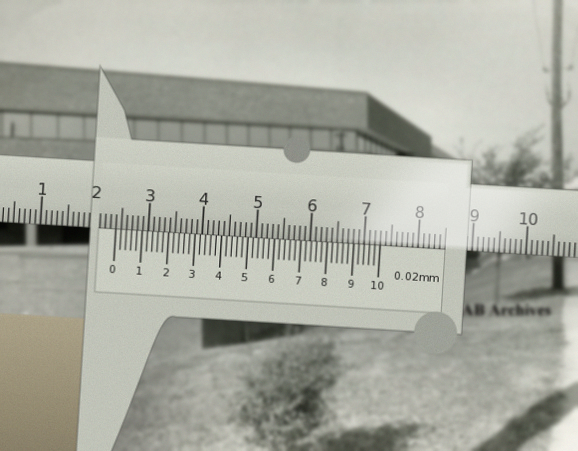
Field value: 24.0 mm
